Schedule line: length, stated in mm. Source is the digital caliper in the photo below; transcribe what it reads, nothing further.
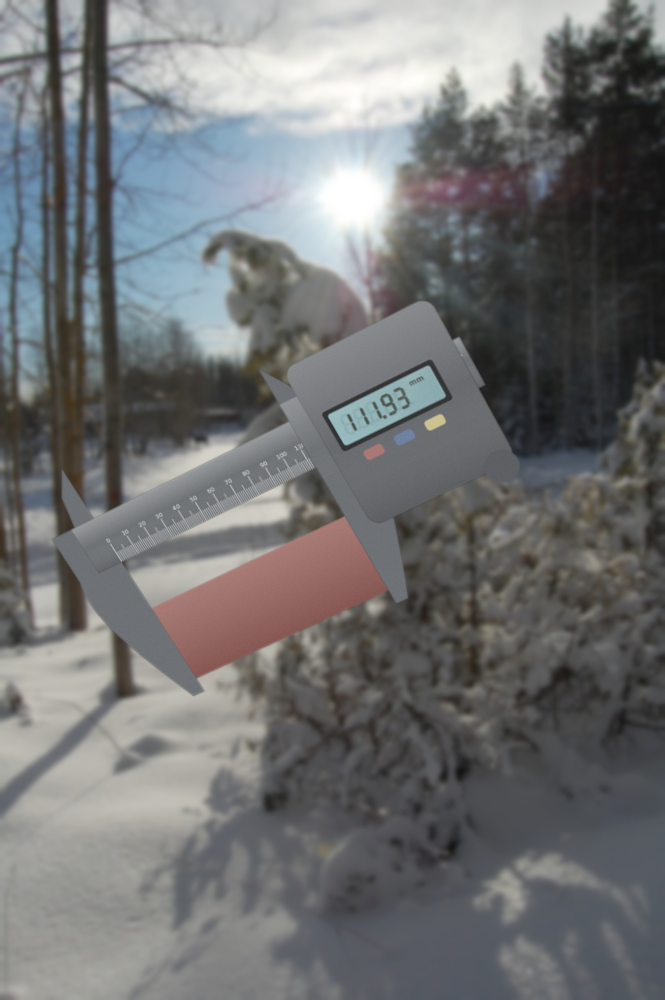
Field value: 111.93 mm
